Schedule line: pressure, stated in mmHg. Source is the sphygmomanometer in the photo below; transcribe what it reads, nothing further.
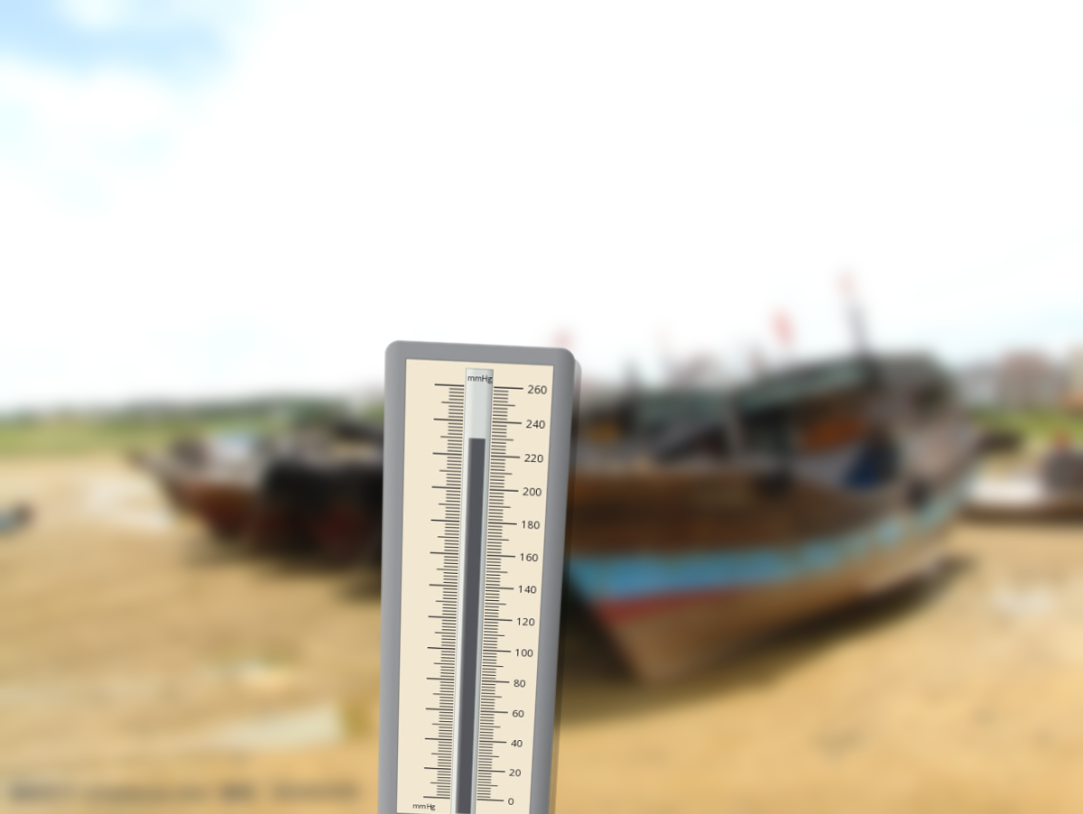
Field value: 230 mmHg
